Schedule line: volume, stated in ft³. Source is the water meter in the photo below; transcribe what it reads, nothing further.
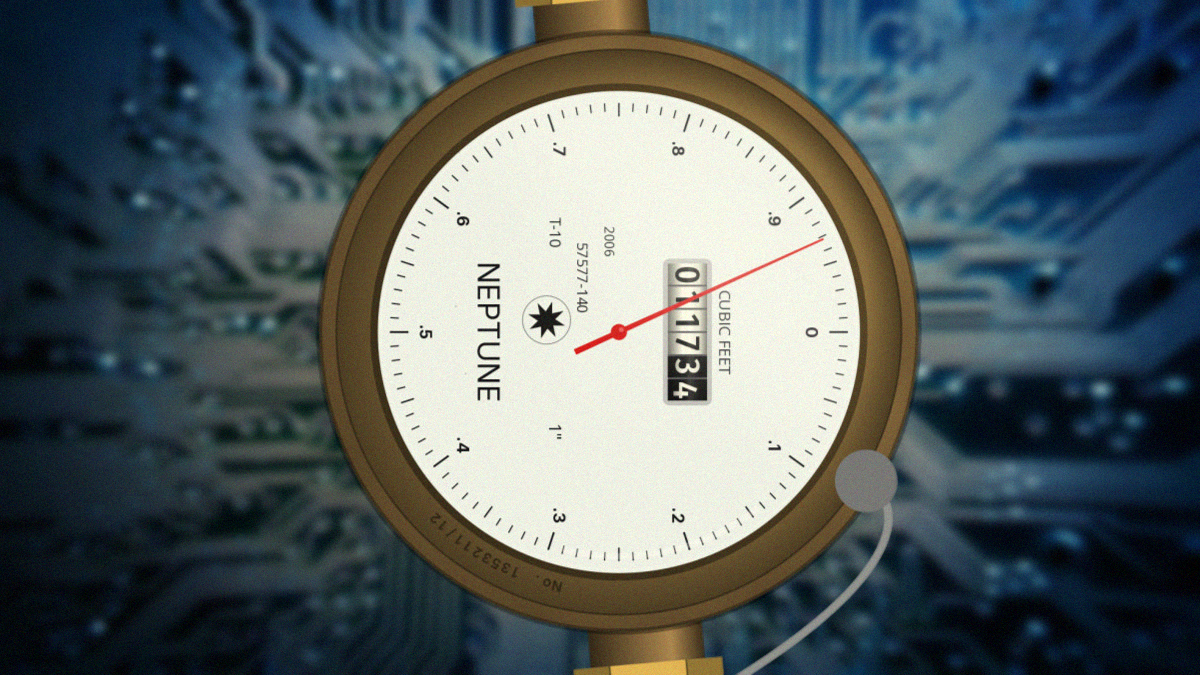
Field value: 11733.93 ft³
